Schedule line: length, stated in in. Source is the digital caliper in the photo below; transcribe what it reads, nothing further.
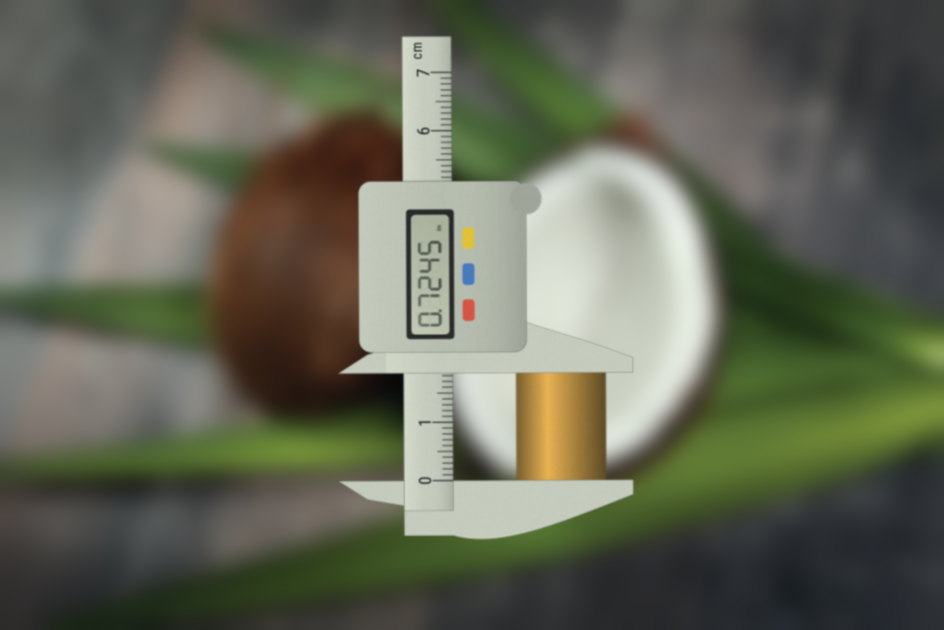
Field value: 0.7245 in
